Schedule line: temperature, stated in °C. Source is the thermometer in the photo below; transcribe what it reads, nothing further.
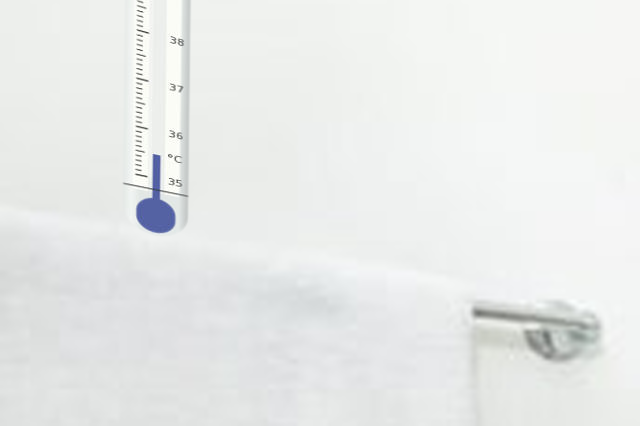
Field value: 35.5 °C
